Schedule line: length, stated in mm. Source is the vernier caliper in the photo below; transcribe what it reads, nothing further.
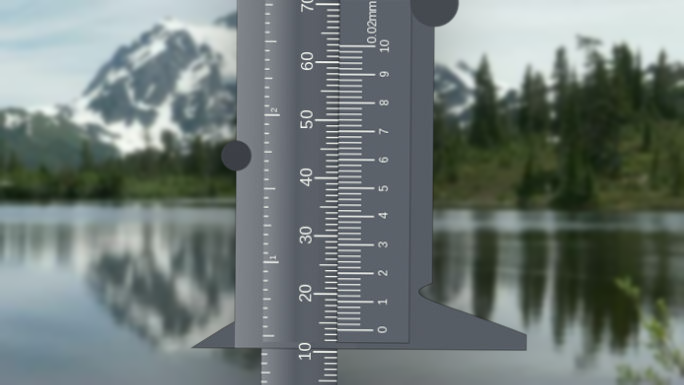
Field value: 13.8 mm
